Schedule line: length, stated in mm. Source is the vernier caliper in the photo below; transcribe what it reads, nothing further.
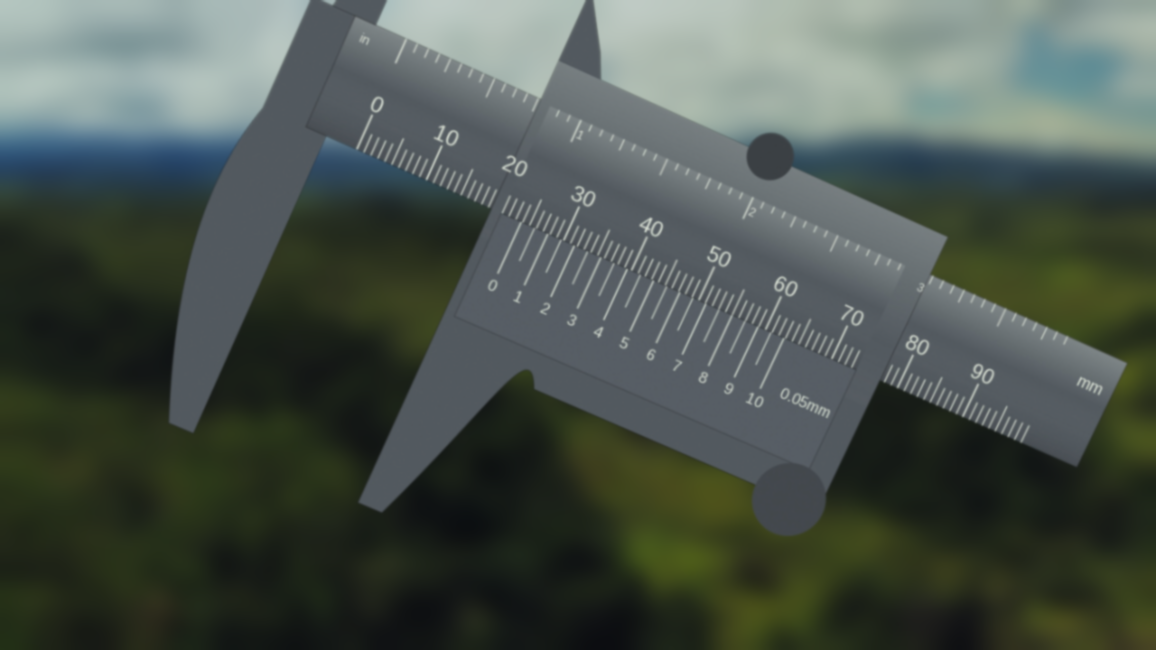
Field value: 23.8 mm
